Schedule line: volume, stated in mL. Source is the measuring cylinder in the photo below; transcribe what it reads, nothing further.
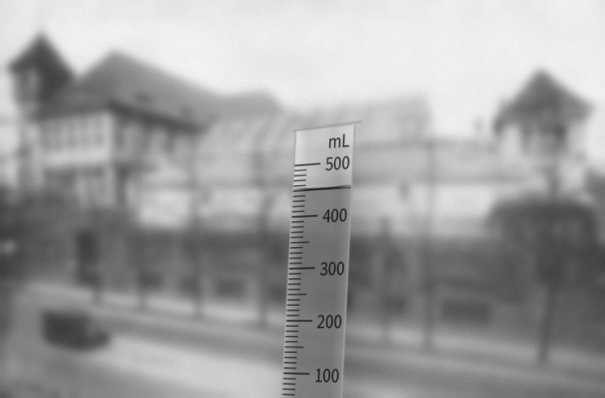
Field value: 450 mL
